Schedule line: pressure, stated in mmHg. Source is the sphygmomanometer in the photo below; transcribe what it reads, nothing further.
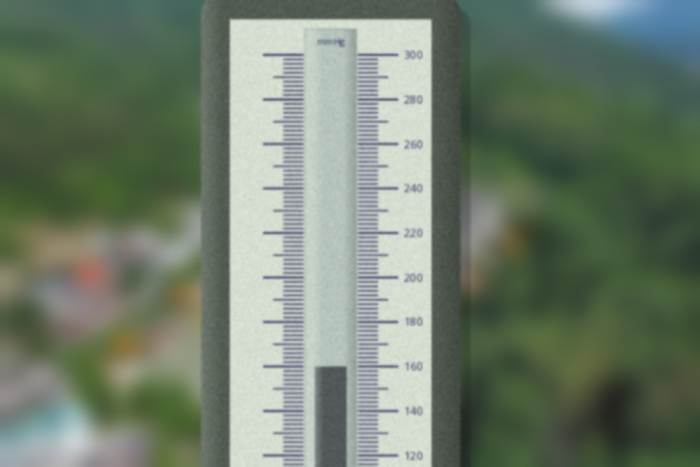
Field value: 160 mmHg
